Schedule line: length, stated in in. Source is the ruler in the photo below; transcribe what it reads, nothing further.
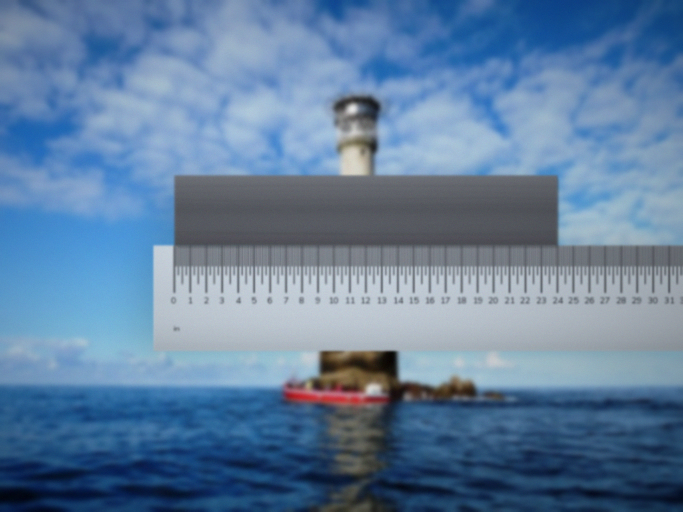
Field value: 24 in
